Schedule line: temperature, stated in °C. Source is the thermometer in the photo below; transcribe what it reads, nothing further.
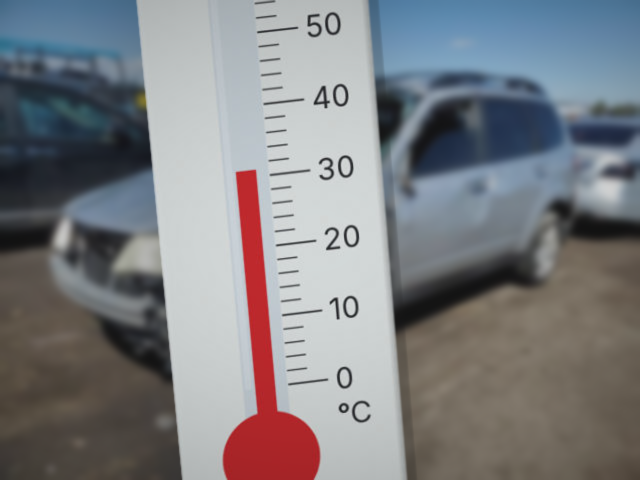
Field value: 31 °C
